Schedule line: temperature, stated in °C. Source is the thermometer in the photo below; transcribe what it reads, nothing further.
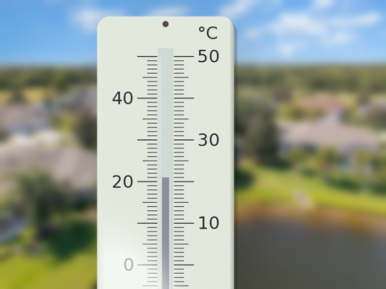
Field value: 21 °C
